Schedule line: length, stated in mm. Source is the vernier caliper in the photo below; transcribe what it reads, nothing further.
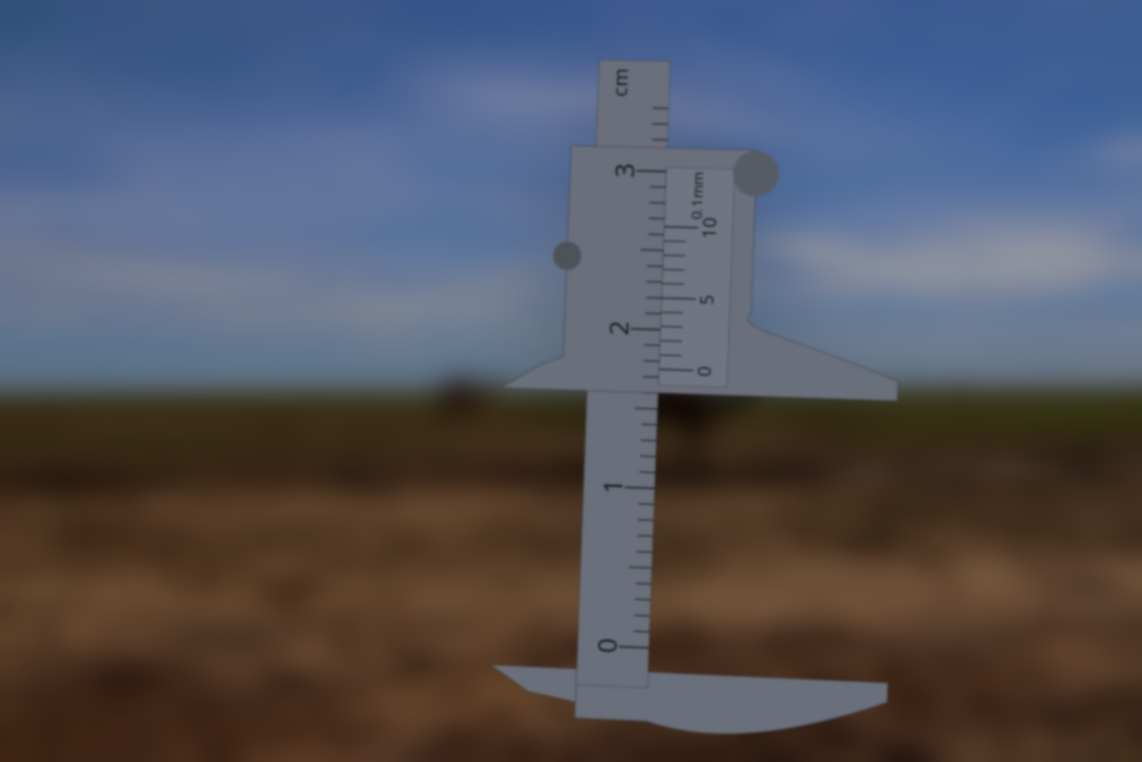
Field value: 17.5 mm
